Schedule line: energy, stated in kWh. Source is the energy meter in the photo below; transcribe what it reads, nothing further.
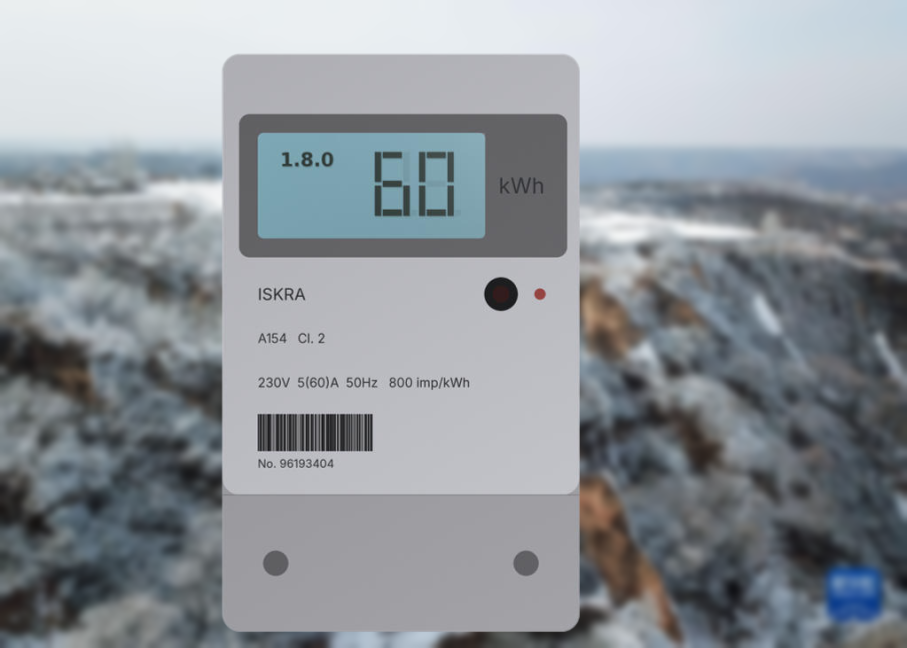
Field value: 60 kWh
